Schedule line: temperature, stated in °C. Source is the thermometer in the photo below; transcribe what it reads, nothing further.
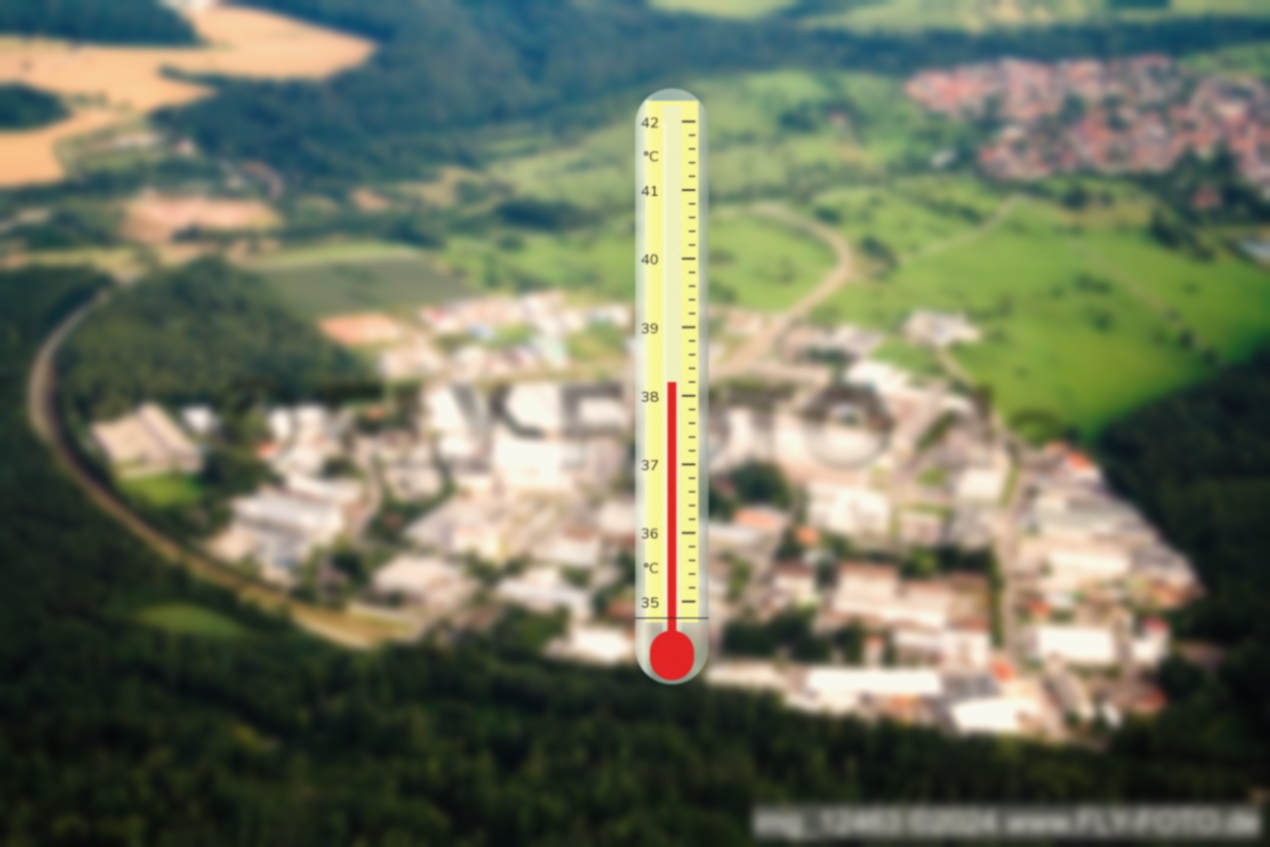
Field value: 38.2 °C
